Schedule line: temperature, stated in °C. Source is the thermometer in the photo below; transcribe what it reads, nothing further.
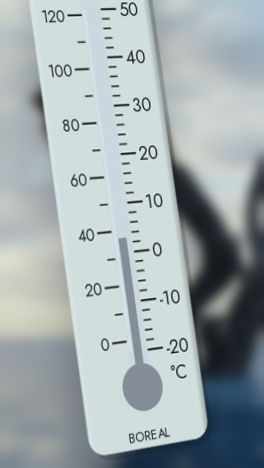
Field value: 3 °C
